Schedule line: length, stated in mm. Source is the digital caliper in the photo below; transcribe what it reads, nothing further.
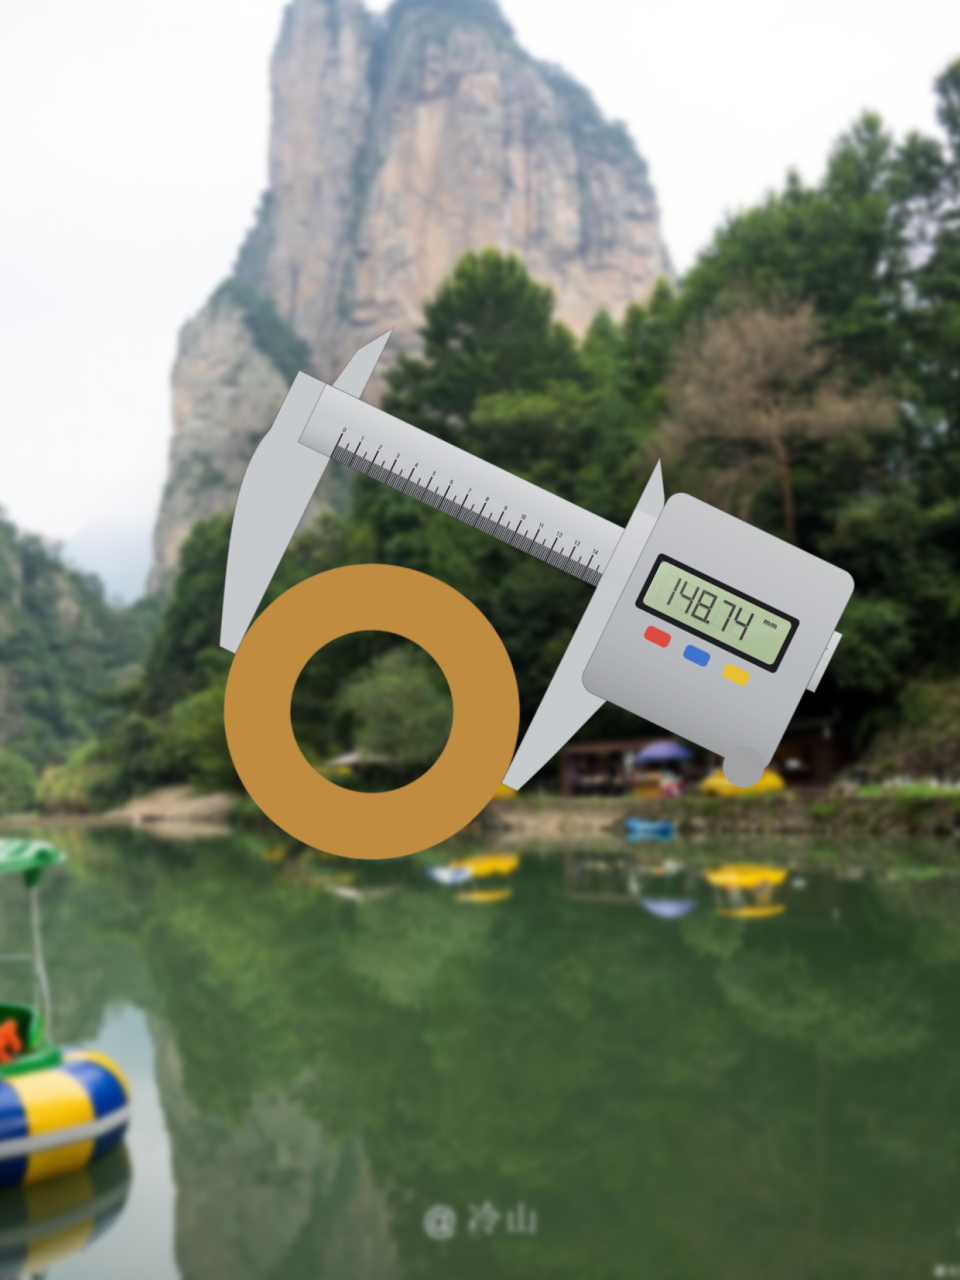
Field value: 148.74 mm
